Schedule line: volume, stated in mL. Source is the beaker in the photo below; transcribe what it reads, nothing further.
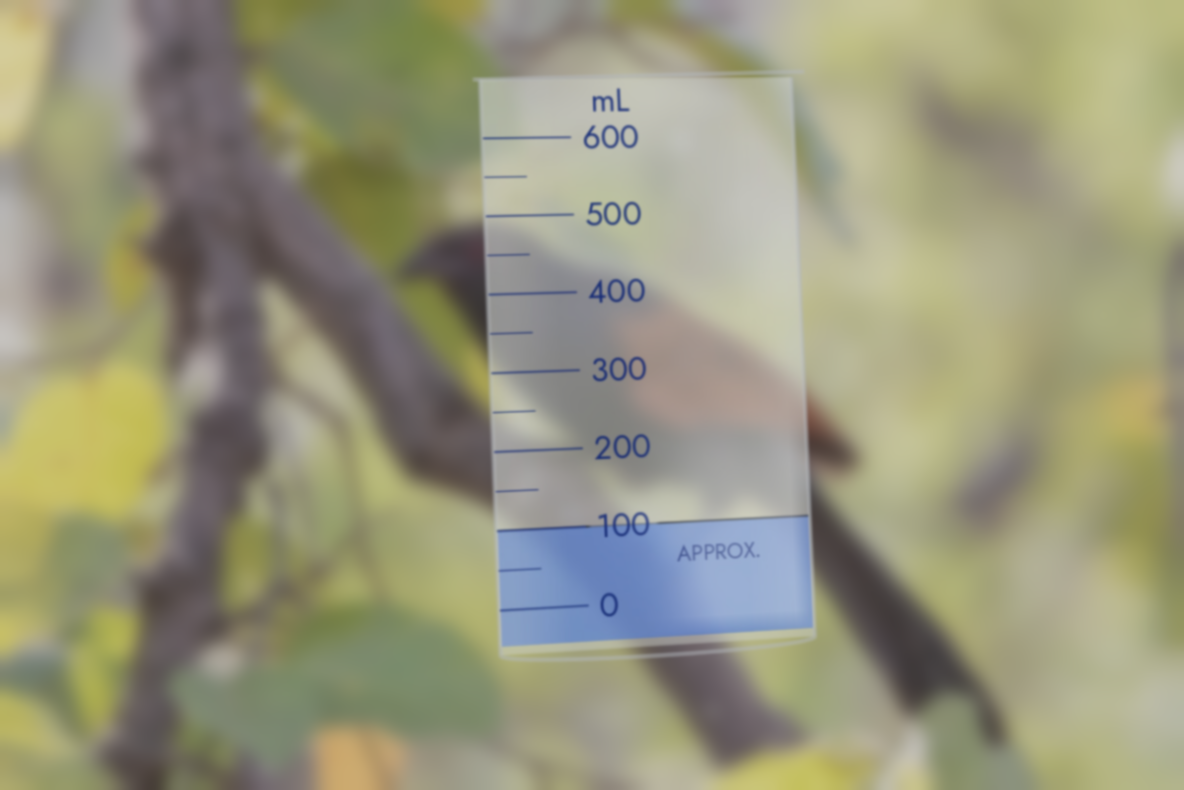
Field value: 100 mL
